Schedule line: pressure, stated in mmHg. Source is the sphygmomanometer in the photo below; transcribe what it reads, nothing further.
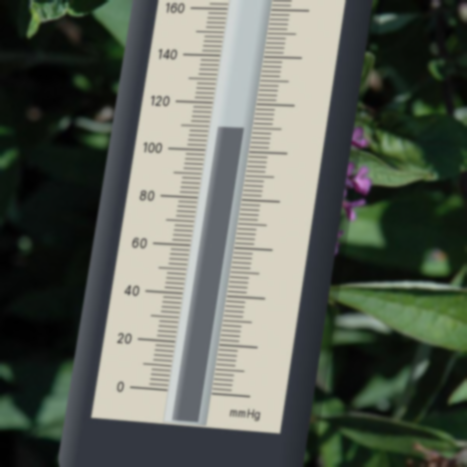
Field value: 110 mmHg
